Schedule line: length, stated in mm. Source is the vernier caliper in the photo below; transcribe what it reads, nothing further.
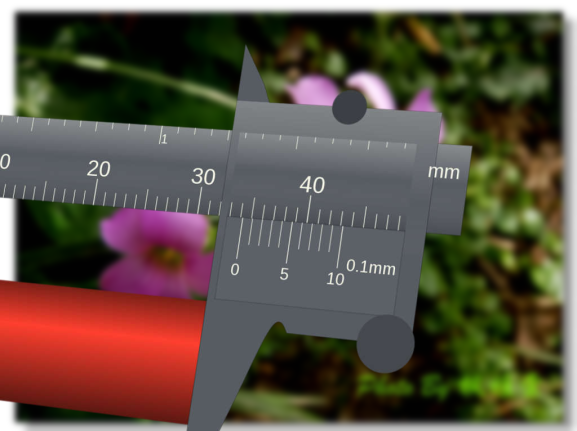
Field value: 34.2 mm
